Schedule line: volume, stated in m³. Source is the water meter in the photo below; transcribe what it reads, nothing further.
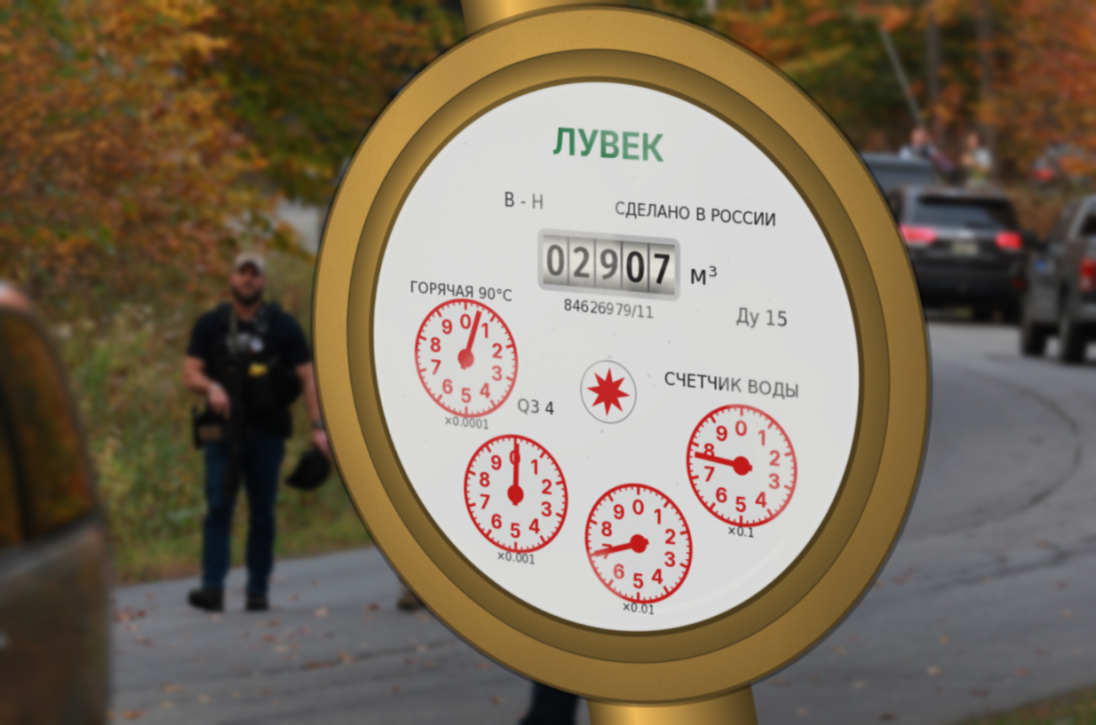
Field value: 2907.7700 m³
